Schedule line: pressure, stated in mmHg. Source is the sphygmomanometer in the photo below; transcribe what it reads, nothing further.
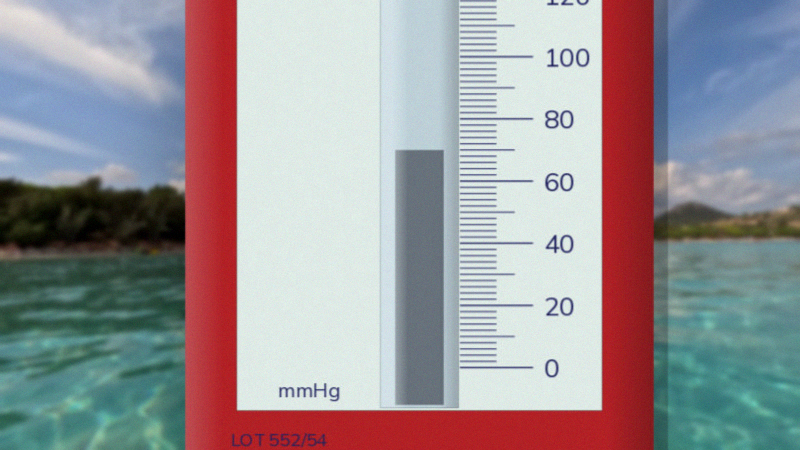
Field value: 70 mmHg
